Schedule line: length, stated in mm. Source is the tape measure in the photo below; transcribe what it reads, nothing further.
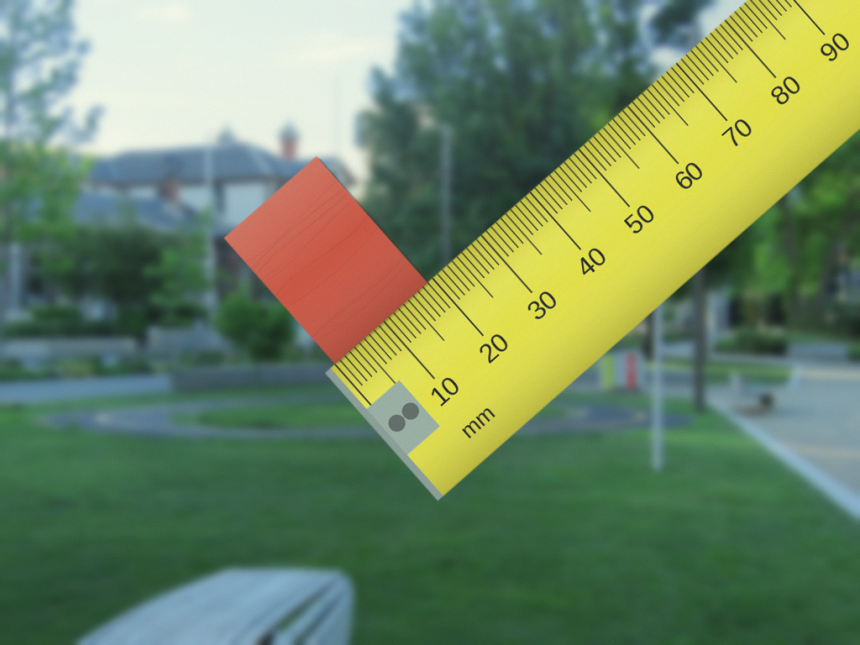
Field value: 19 mm
